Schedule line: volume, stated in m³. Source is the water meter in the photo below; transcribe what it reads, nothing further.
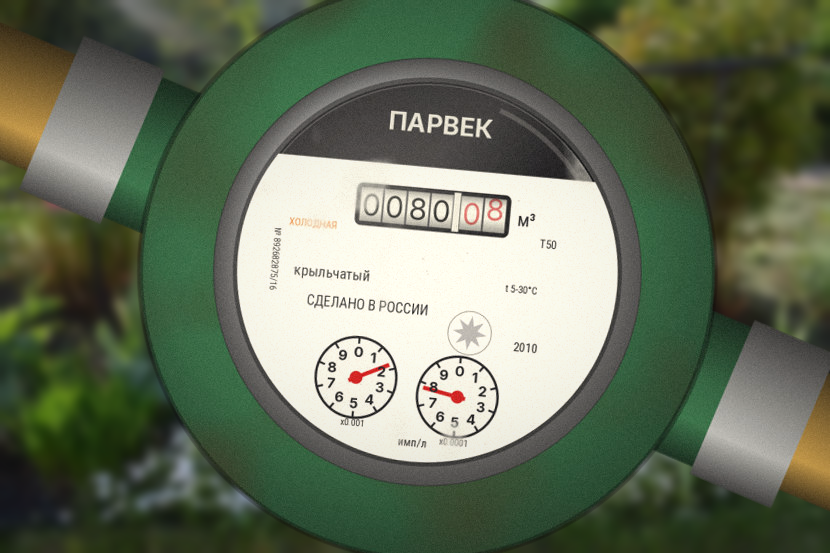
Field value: 80.0817 m³
